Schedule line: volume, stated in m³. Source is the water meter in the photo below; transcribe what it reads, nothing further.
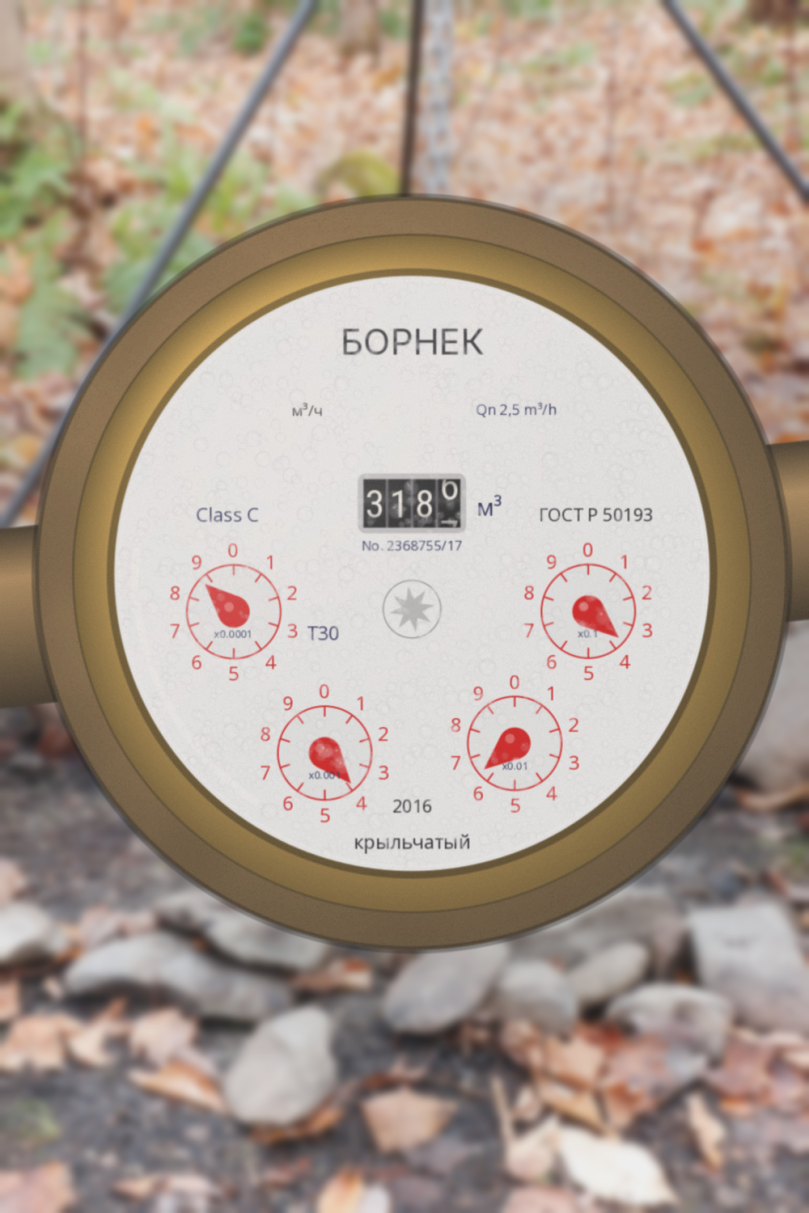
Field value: 3186.3638 m³
